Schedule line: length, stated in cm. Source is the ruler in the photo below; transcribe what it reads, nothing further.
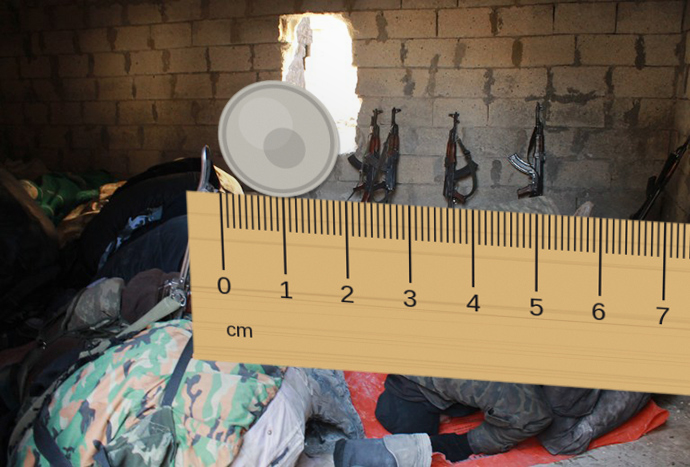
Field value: 1.9 cm
